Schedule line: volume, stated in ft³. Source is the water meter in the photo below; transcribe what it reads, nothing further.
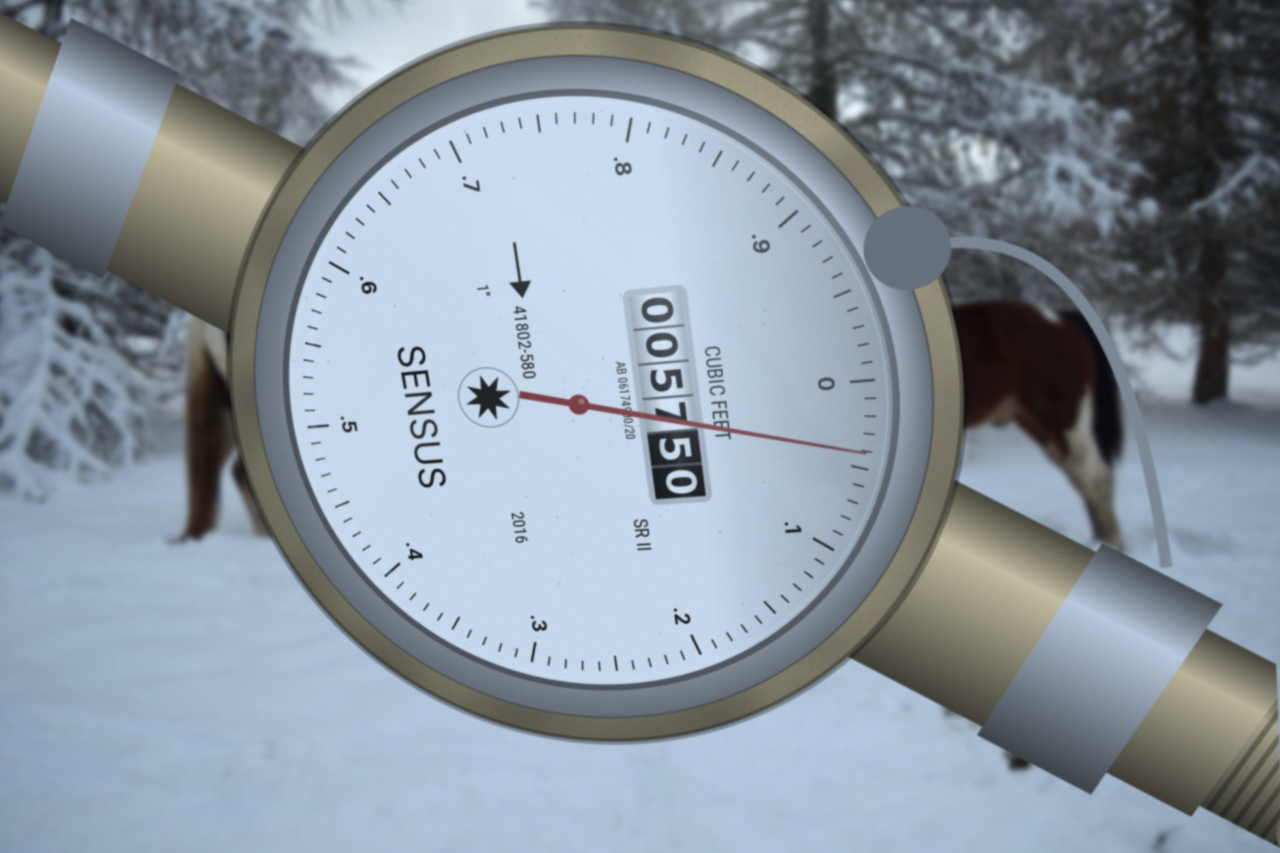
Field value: 5750.04 ft³
